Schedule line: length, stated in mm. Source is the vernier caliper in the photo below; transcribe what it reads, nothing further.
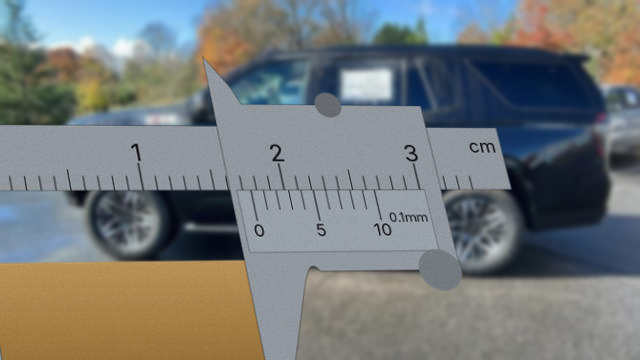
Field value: 17.6 mm
